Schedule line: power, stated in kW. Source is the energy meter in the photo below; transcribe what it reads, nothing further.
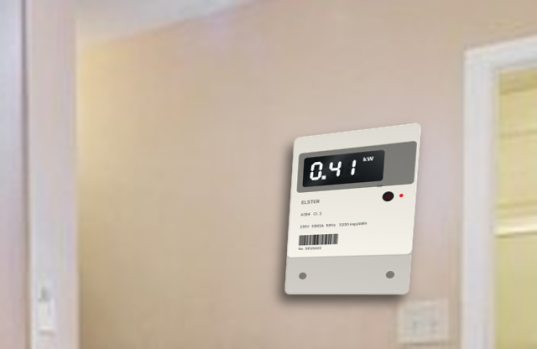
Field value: 0.41 kW
